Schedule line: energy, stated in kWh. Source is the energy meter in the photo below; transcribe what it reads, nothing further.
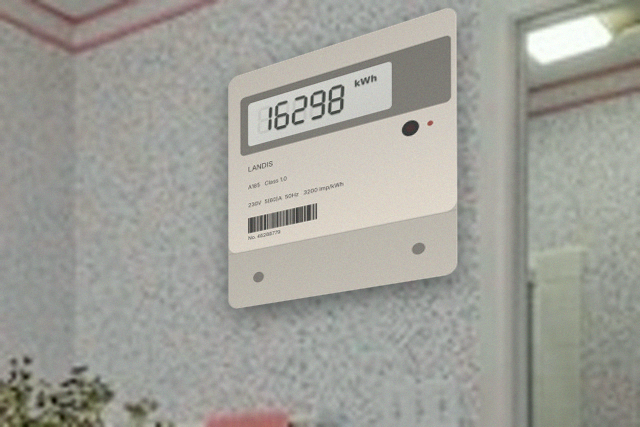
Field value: 16298 kWh
